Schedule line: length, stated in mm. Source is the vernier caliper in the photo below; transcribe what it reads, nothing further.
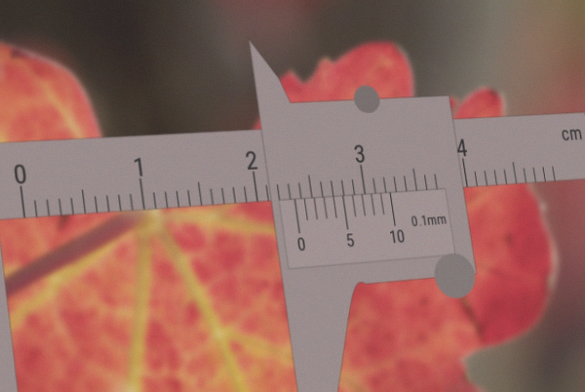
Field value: 23.4 mm
